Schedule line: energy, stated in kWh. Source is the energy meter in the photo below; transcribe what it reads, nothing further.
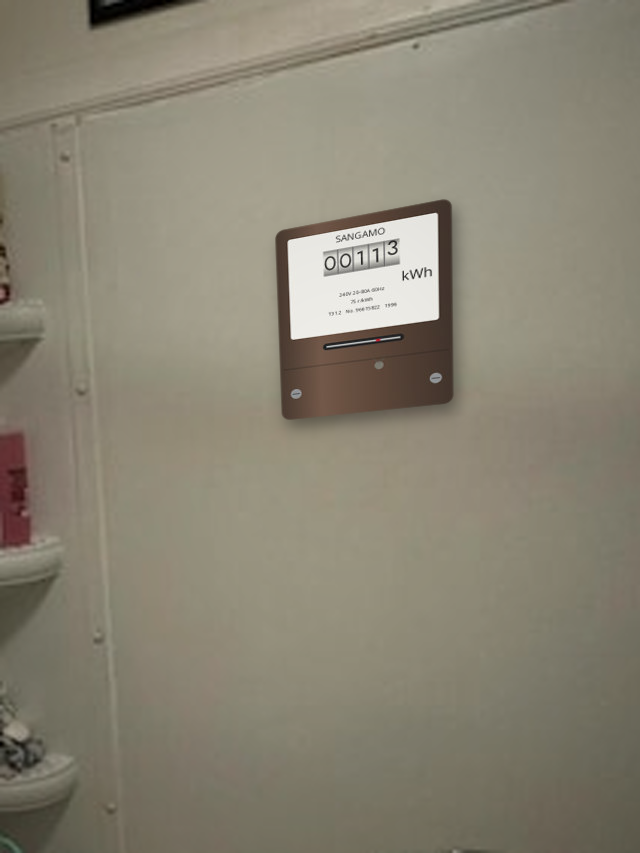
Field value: 113 kWh
